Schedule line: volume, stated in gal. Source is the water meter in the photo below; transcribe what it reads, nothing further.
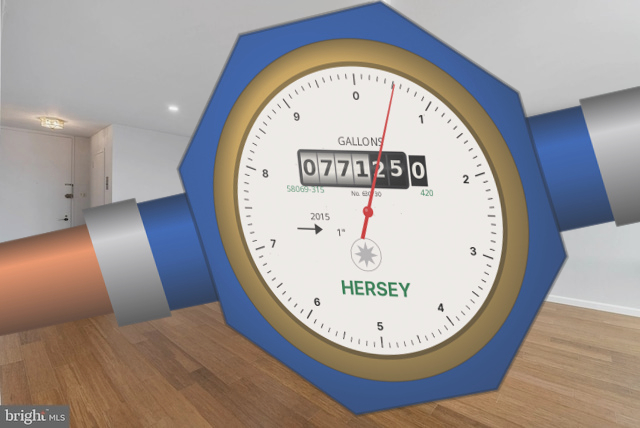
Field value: 771250.5 gal
